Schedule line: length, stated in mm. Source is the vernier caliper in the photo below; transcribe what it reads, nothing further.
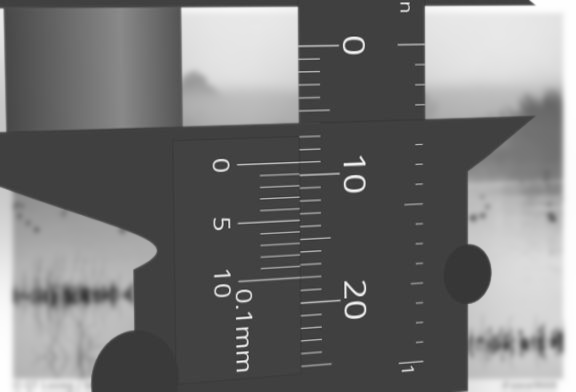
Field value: 9.0 mm
